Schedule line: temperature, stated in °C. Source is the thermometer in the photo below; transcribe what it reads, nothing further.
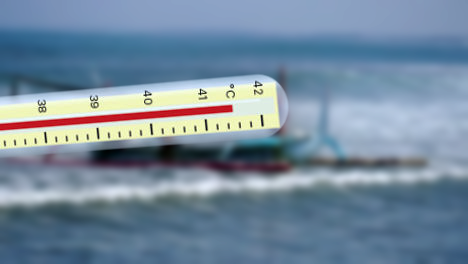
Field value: 41.5 °C
